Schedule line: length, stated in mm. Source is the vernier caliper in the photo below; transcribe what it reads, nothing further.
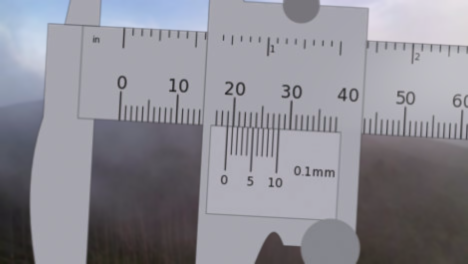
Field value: 19.0 mm
